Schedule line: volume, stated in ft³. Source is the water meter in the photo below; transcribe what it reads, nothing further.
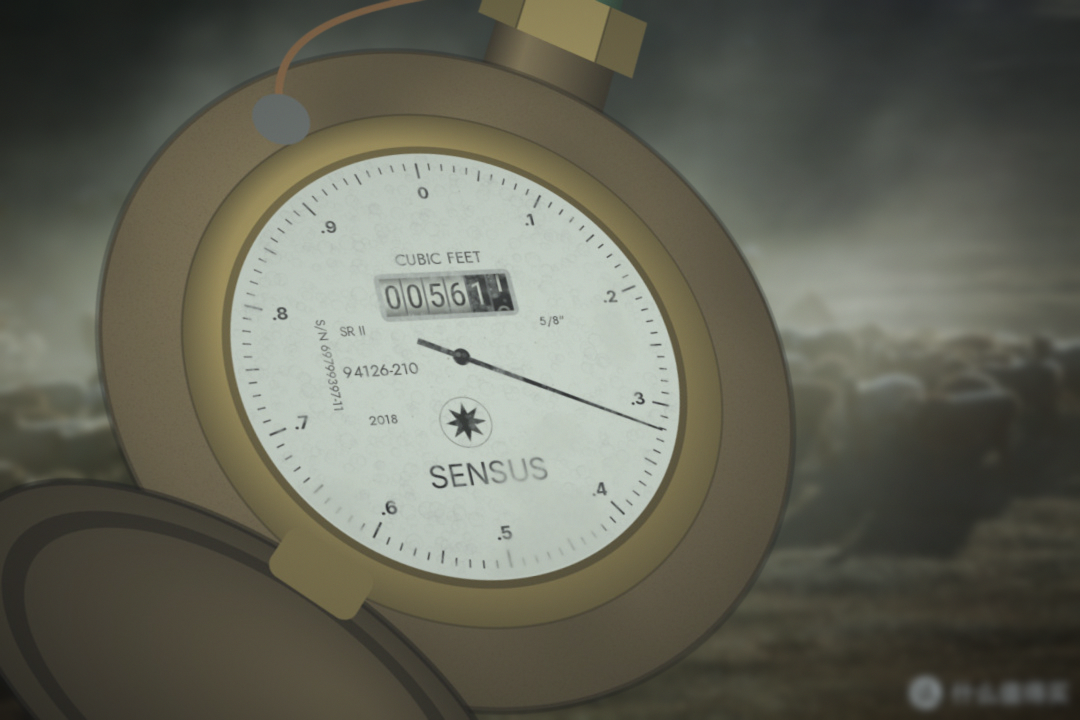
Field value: 5611.32 ft³
